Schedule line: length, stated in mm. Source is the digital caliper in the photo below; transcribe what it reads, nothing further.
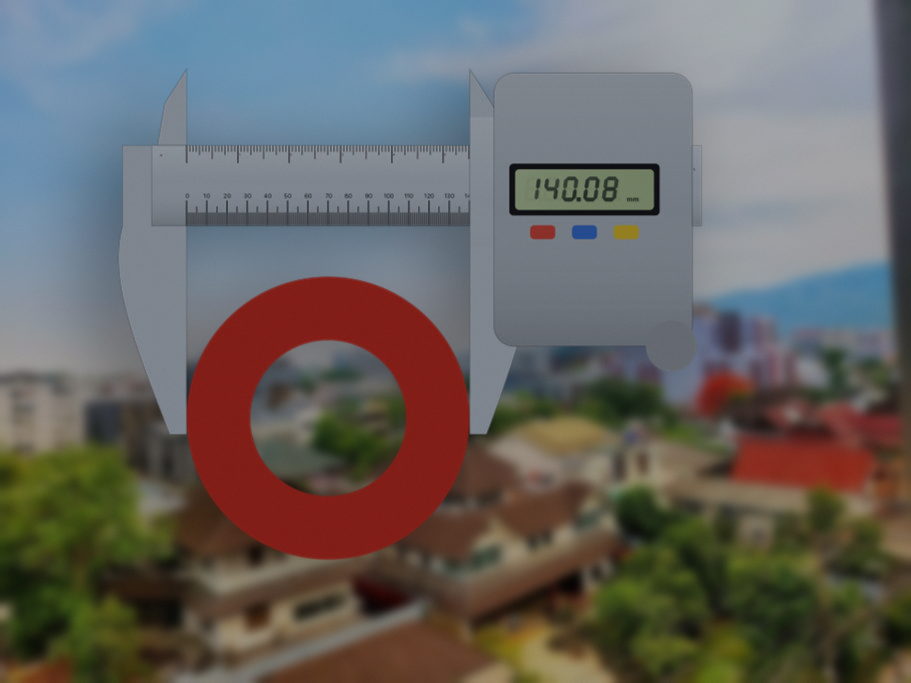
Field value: 140.08 mm
